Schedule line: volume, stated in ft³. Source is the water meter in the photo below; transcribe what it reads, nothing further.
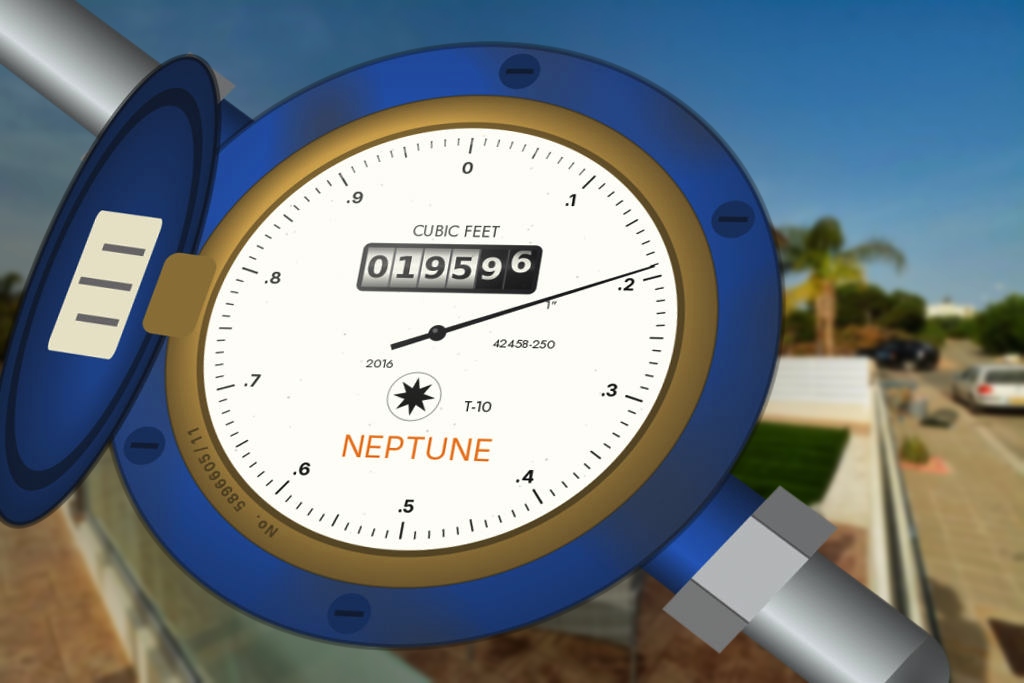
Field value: 19596.19 ft³
